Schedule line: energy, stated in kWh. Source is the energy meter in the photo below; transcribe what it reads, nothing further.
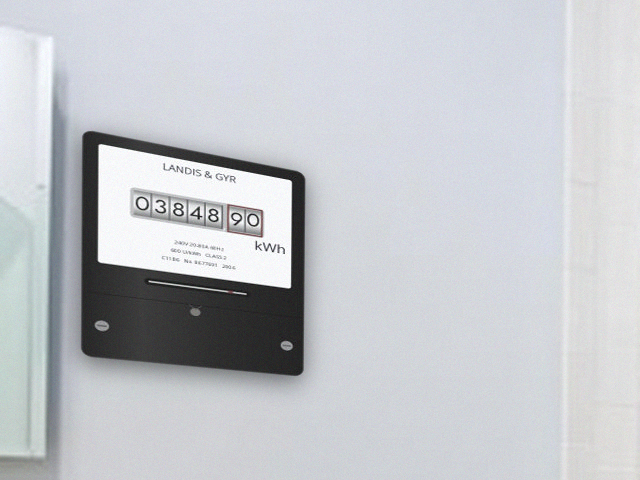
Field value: 3848.90 kWh
